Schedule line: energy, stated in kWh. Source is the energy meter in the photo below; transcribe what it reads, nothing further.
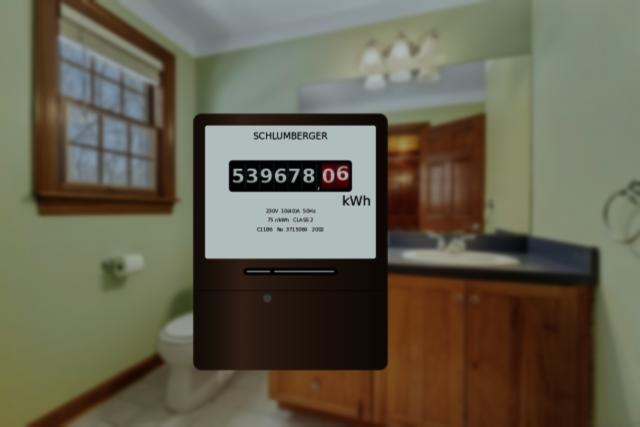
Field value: 539678.06 kWh
